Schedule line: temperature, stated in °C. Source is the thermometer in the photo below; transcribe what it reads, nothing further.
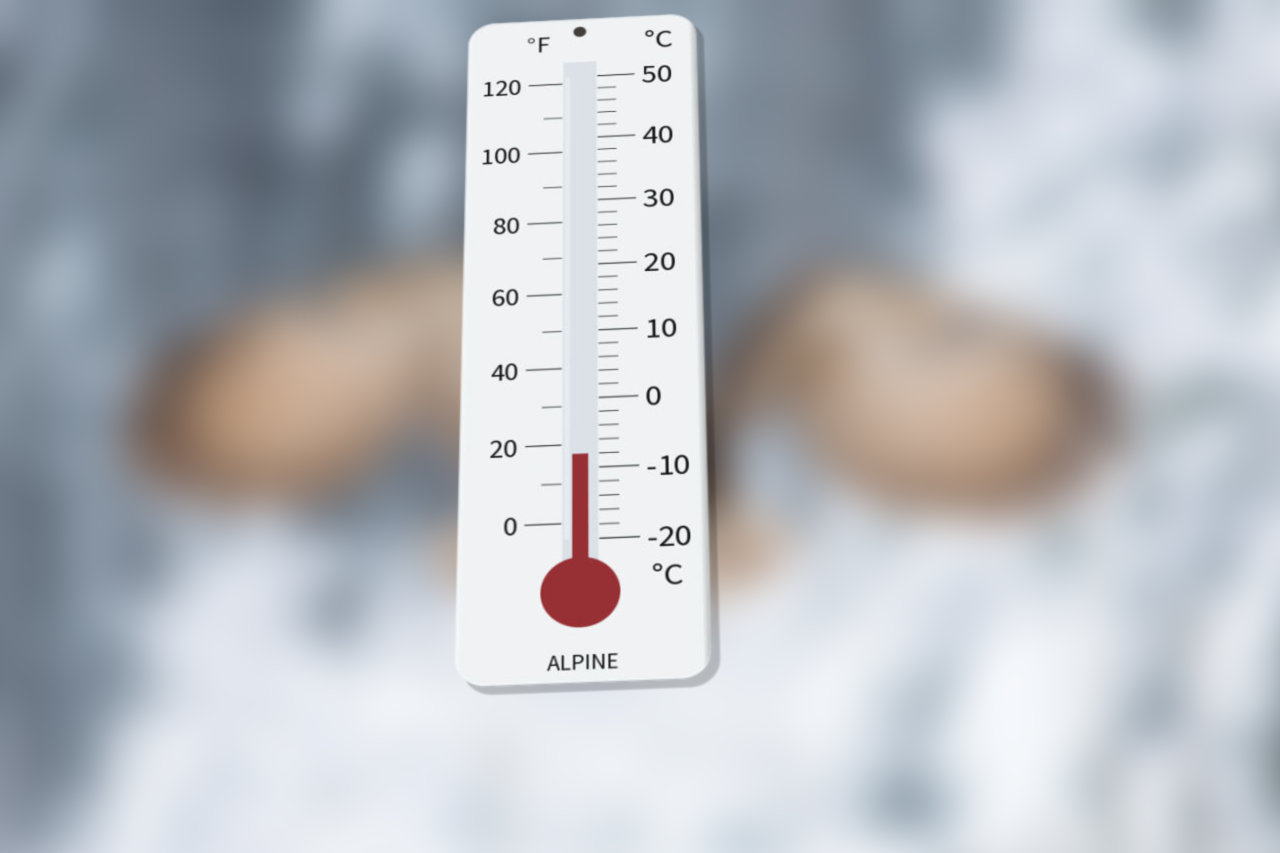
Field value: -8 °C
